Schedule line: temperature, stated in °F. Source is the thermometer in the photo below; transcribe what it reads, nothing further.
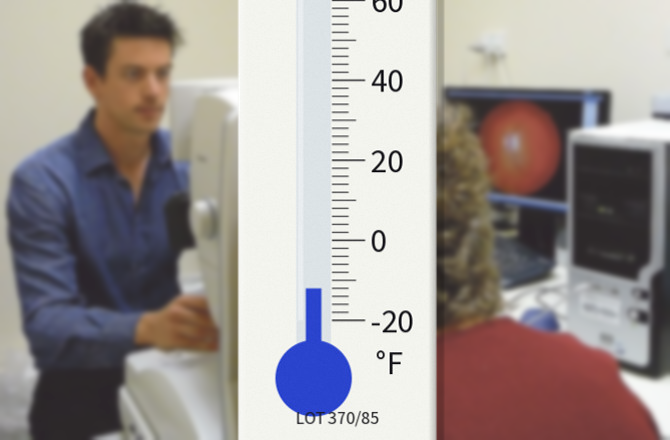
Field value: -12 °F
